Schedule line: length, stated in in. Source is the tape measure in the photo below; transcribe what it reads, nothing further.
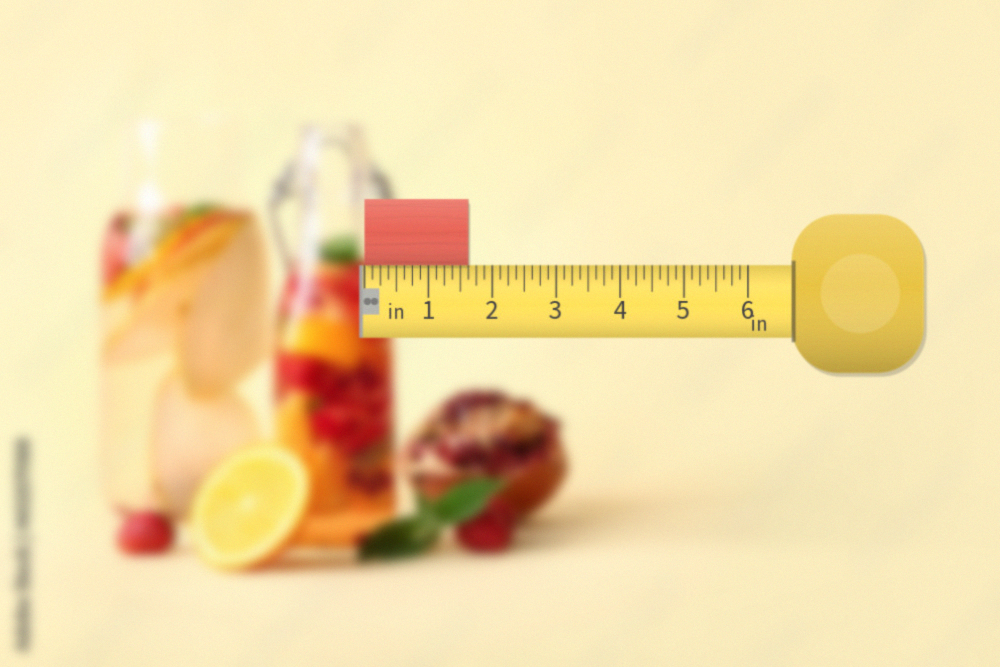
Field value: 1.625 in
